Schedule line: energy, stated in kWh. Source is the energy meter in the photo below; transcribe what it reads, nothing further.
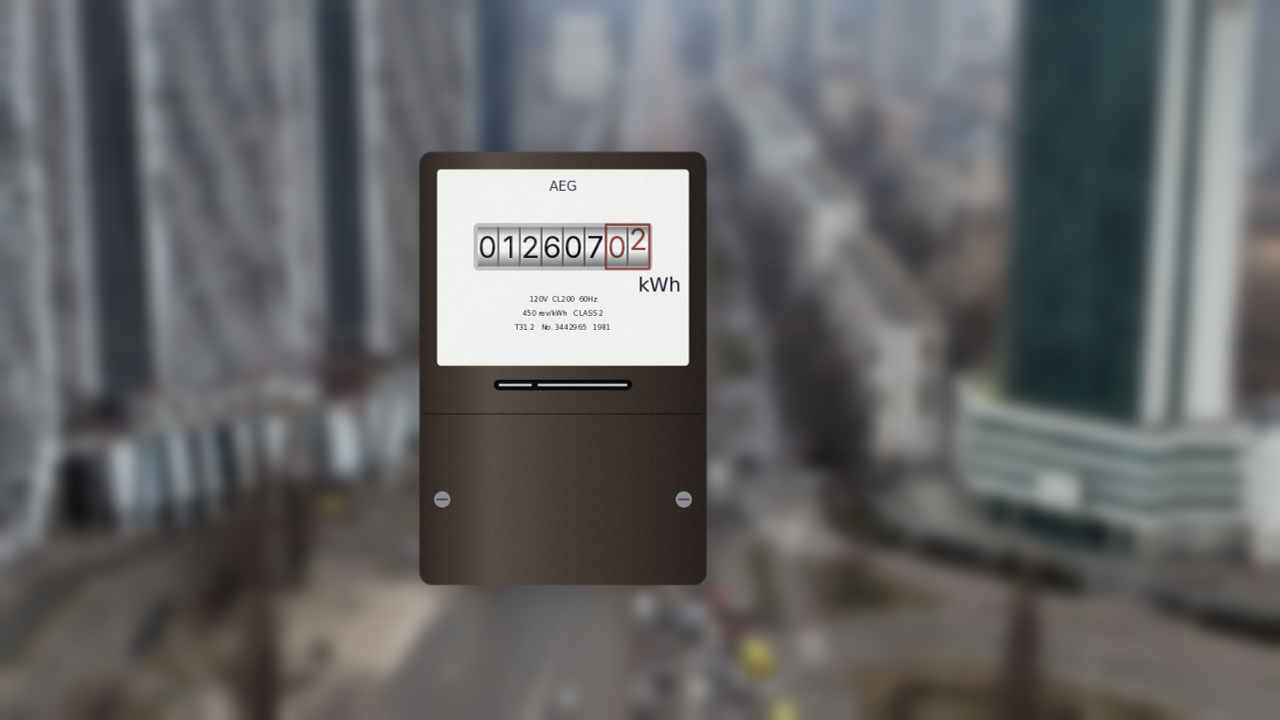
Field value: 12607.02 kWh
